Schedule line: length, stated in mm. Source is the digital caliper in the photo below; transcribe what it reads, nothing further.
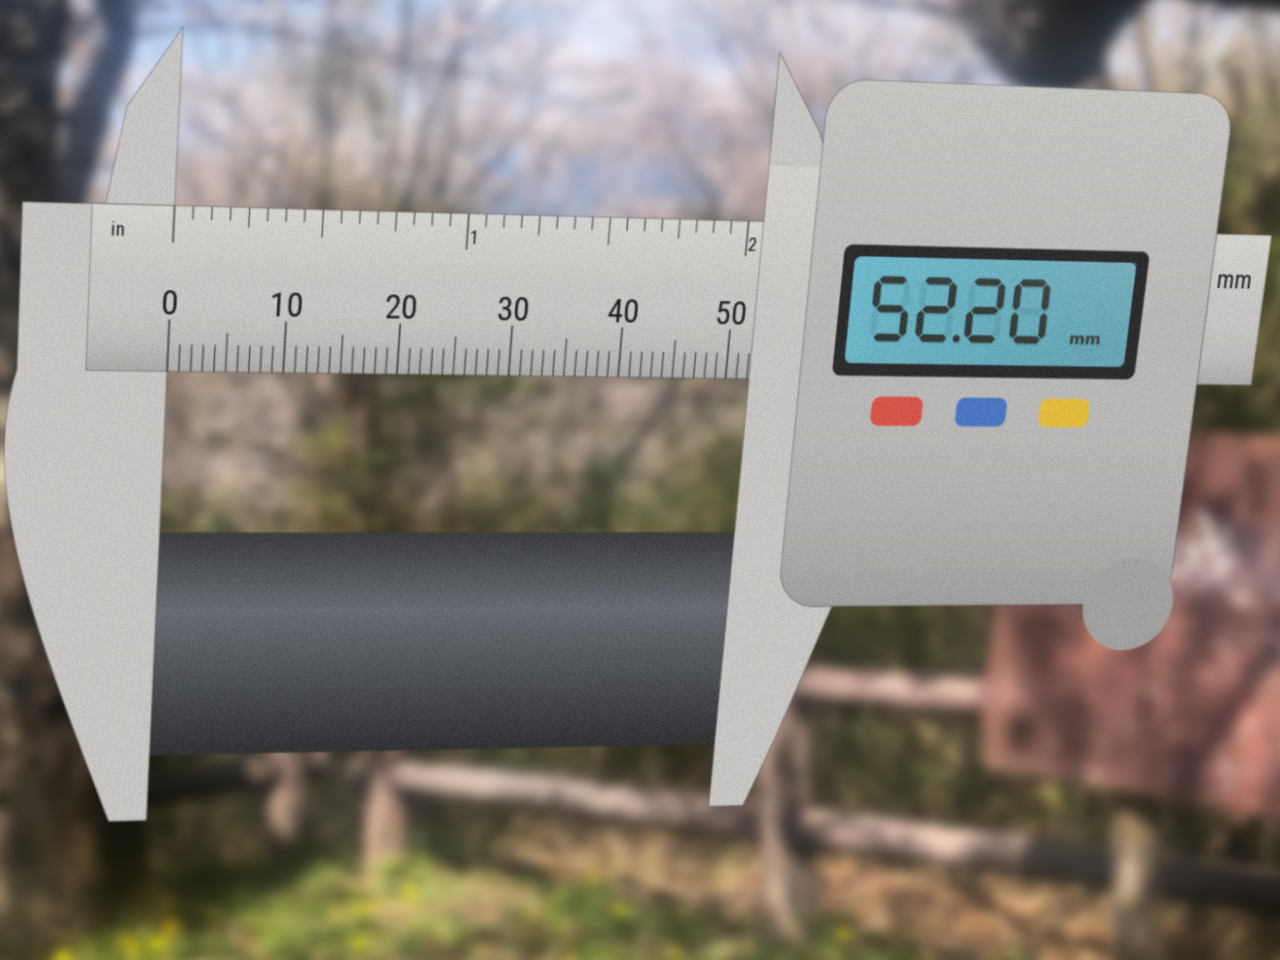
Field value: 52.20 mm
